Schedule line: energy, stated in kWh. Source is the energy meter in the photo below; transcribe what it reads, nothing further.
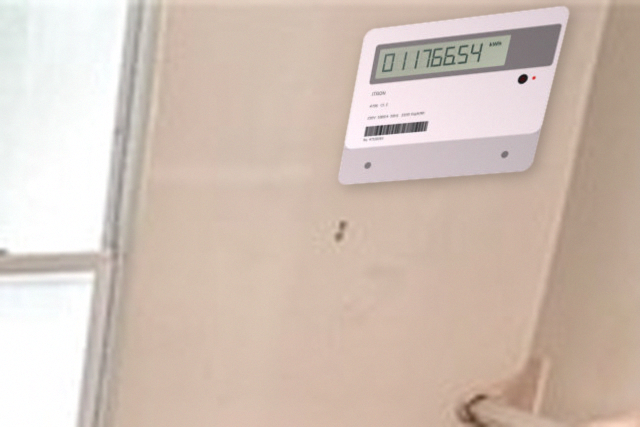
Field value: 11766.54 kWh
